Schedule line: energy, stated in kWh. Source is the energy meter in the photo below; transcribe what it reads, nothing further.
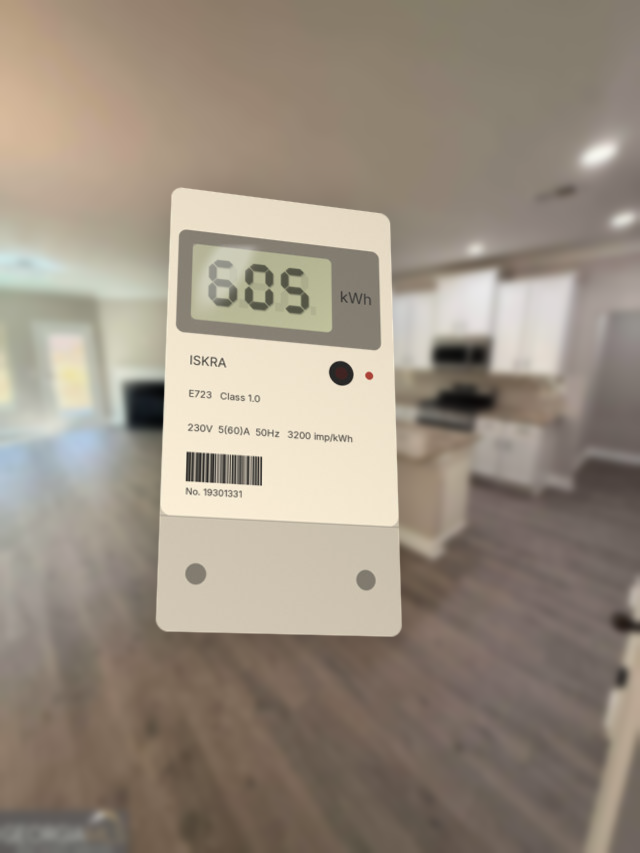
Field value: 605 kWh
